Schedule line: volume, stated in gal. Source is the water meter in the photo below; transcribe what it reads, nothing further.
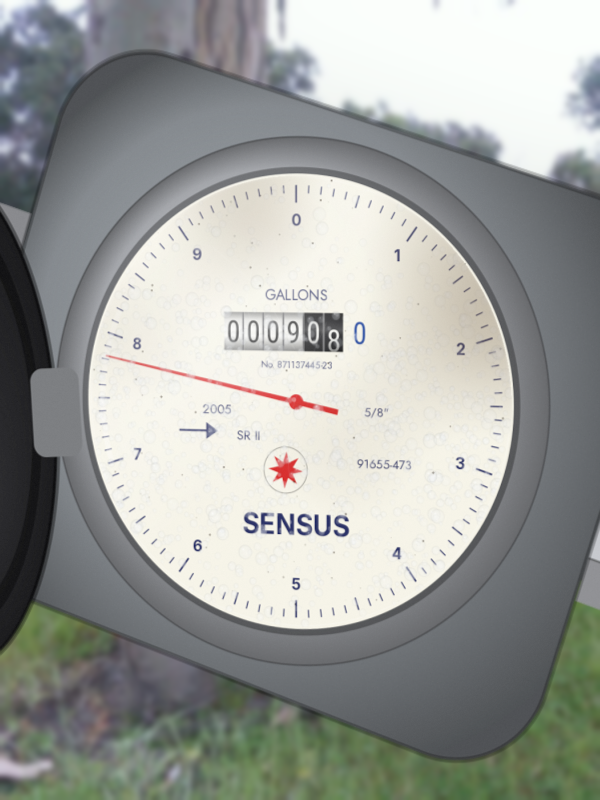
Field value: 9077.8 gal
